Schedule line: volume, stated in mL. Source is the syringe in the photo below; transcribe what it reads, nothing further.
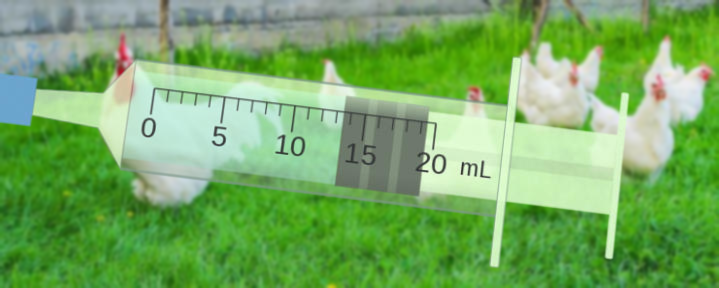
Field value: 13.5 mL
